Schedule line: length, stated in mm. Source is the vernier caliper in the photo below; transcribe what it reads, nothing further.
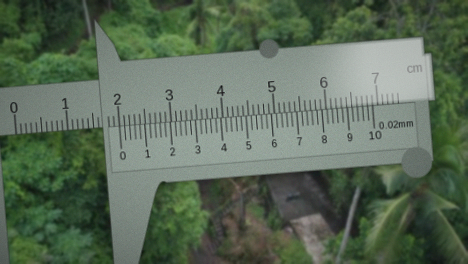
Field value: 20.0 mm
